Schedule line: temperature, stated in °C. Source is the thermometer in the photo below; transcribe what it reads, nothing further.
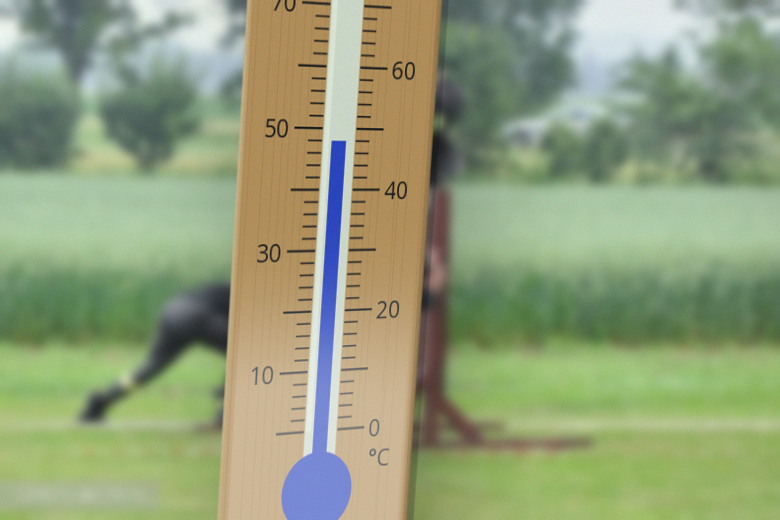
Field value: 48 °C
